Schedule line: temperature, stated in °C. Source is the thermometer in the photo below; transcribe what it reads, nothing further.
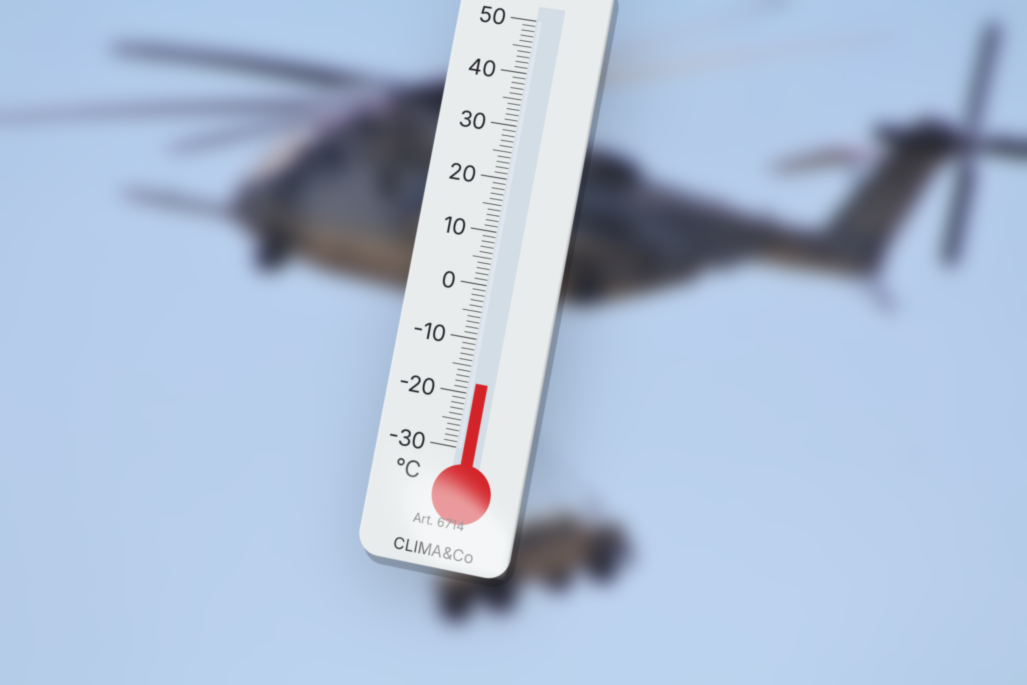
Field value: -18 °C
